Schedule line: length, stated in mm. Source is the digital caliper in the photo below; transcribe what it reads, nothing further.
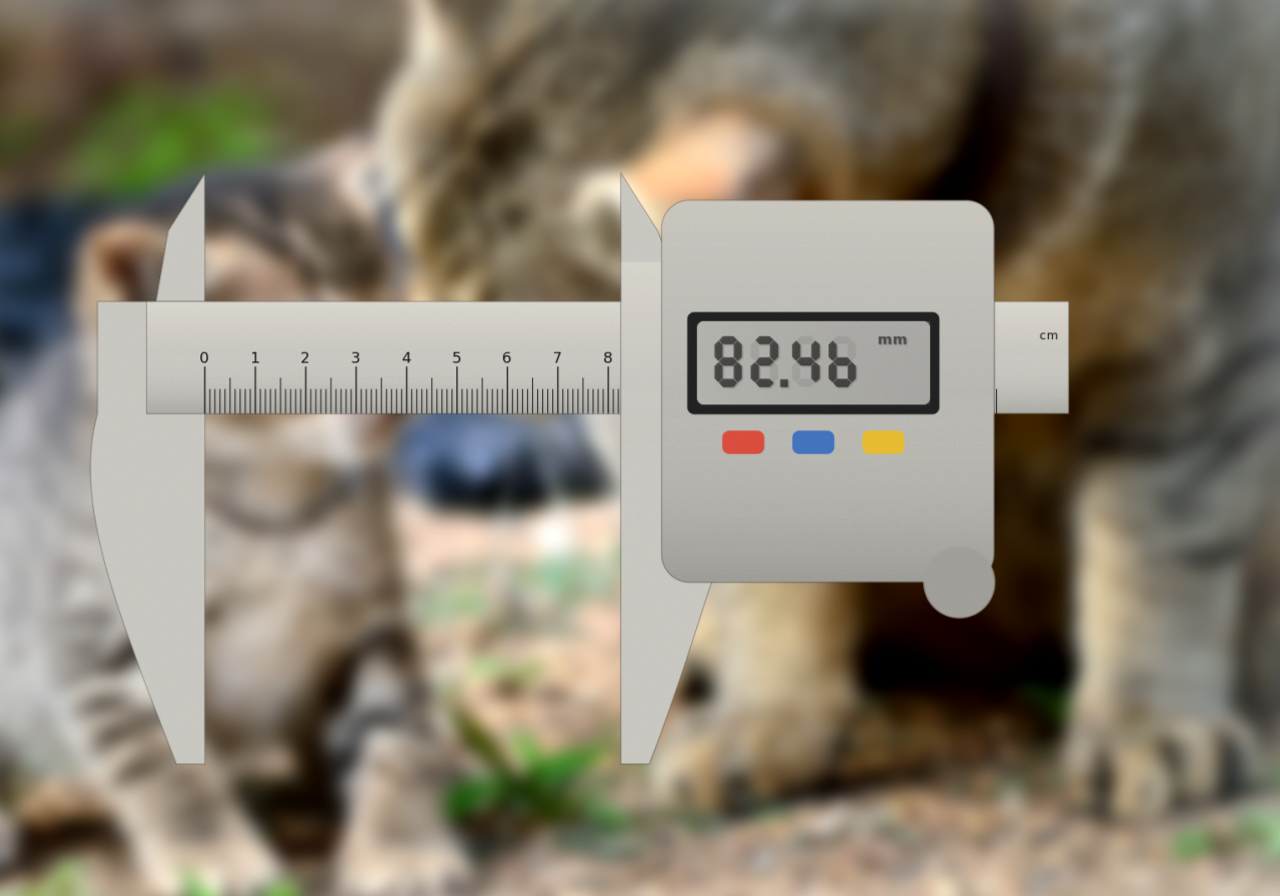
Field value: 82.46 mm
